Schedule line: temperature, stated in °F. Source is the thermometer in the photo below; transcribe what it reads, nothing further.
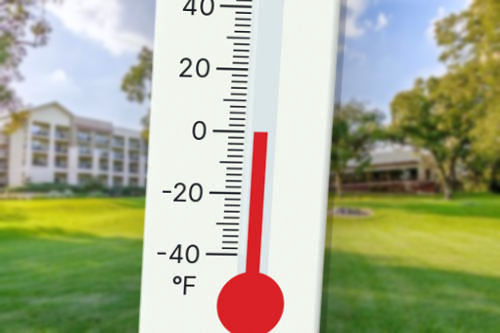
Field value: 0 °F
